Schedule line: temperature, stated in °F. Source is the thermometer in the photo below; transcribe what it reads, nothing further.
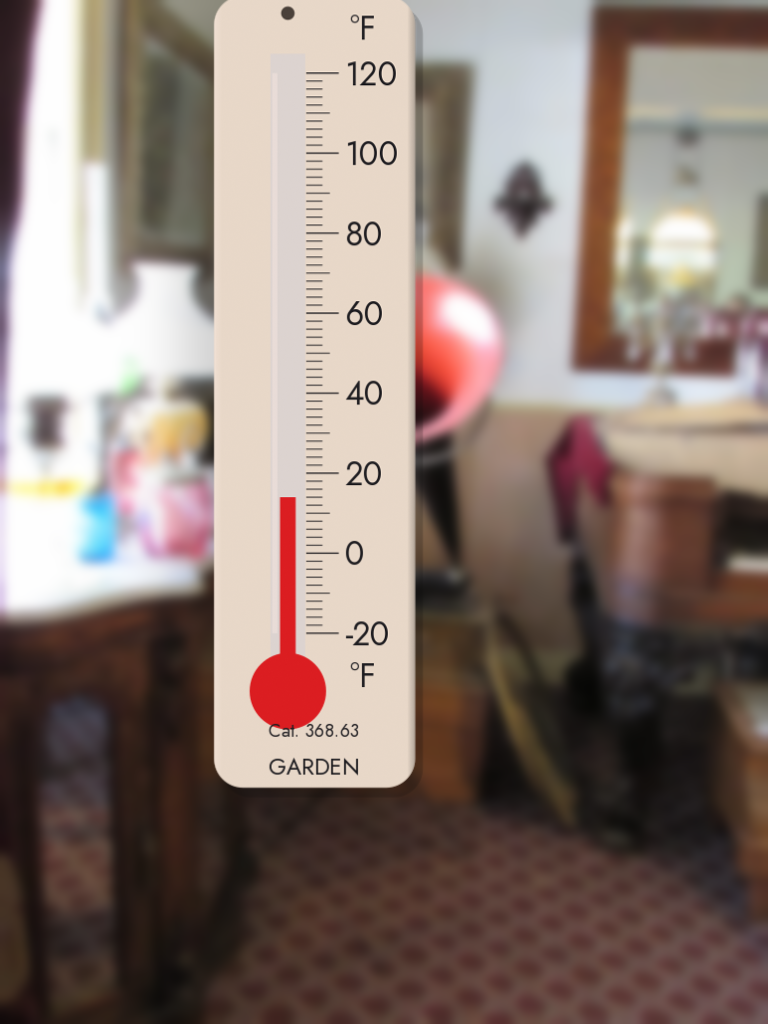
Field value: 14 °F
